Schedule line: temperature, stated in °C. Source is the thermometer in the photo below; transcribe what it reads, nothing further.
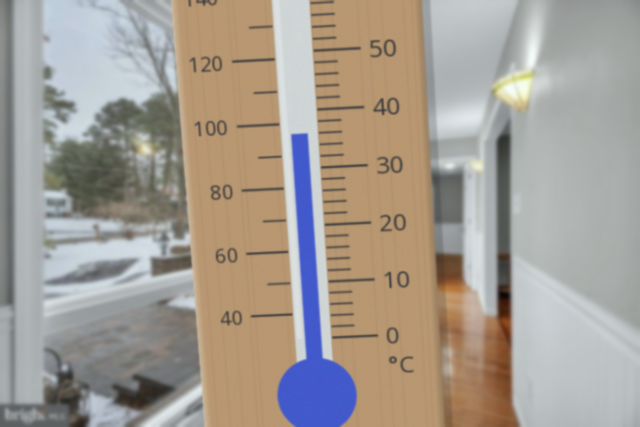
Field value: 36 °C
